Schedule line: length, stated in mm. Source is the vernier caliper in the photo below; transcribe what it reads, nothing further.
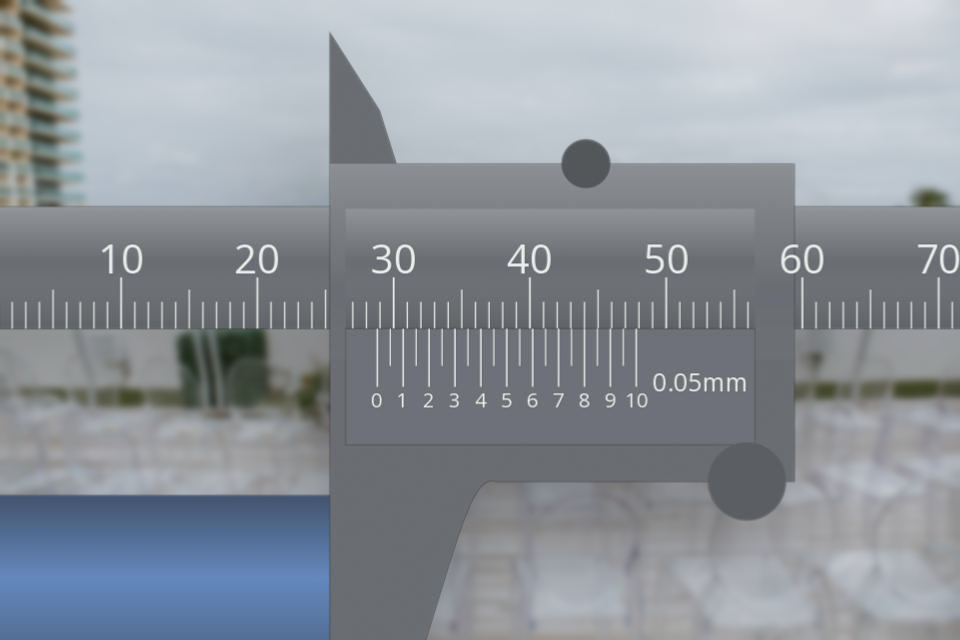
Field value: 28.8 mm
